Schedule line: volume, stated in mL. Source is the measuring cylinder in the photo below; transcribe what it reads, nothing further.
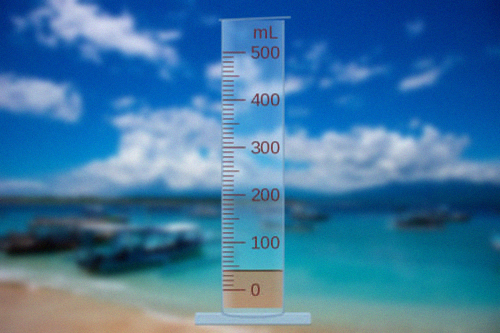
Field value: 40 mL
